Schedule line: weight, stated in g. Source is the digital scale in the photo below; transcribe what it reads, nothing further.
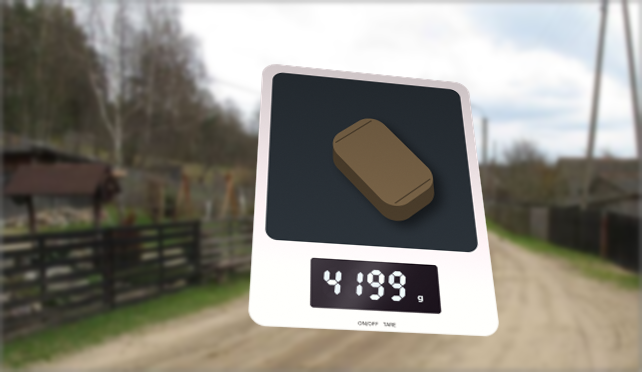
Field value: 4199 g
